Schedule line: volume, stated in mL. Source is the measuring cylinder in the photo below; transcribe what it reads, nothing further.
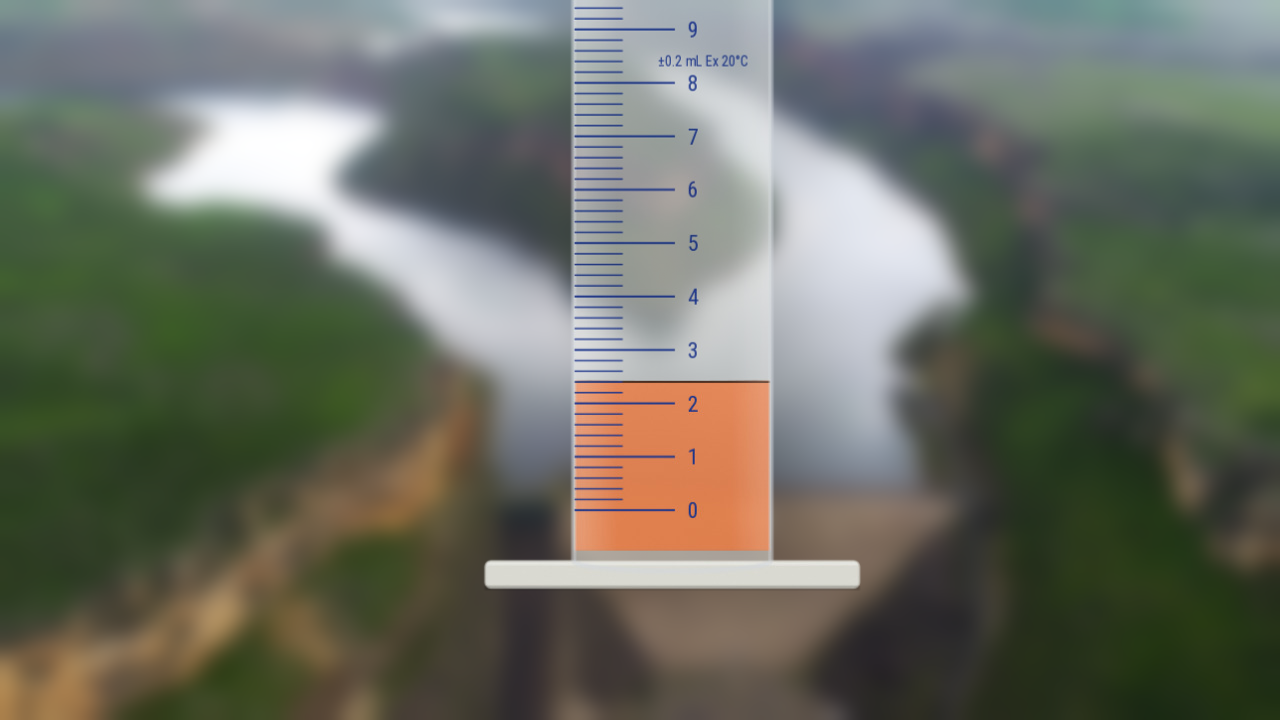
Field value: 2.4 mL
